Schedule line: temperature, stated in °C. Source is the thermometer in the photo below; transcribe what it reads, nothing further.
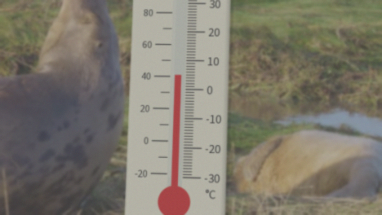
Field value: 5 °C
